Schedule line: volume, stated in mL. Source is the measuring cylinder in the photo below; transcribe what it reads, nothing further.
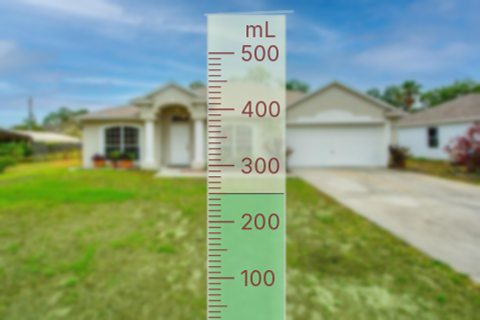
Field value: 250 mL
